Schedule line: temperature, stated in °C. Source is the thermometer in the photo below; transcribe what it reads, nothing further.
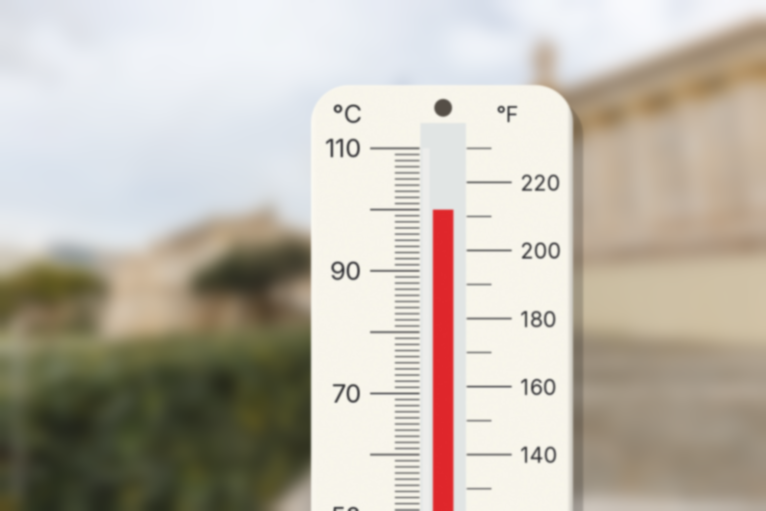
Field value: 100 °C
